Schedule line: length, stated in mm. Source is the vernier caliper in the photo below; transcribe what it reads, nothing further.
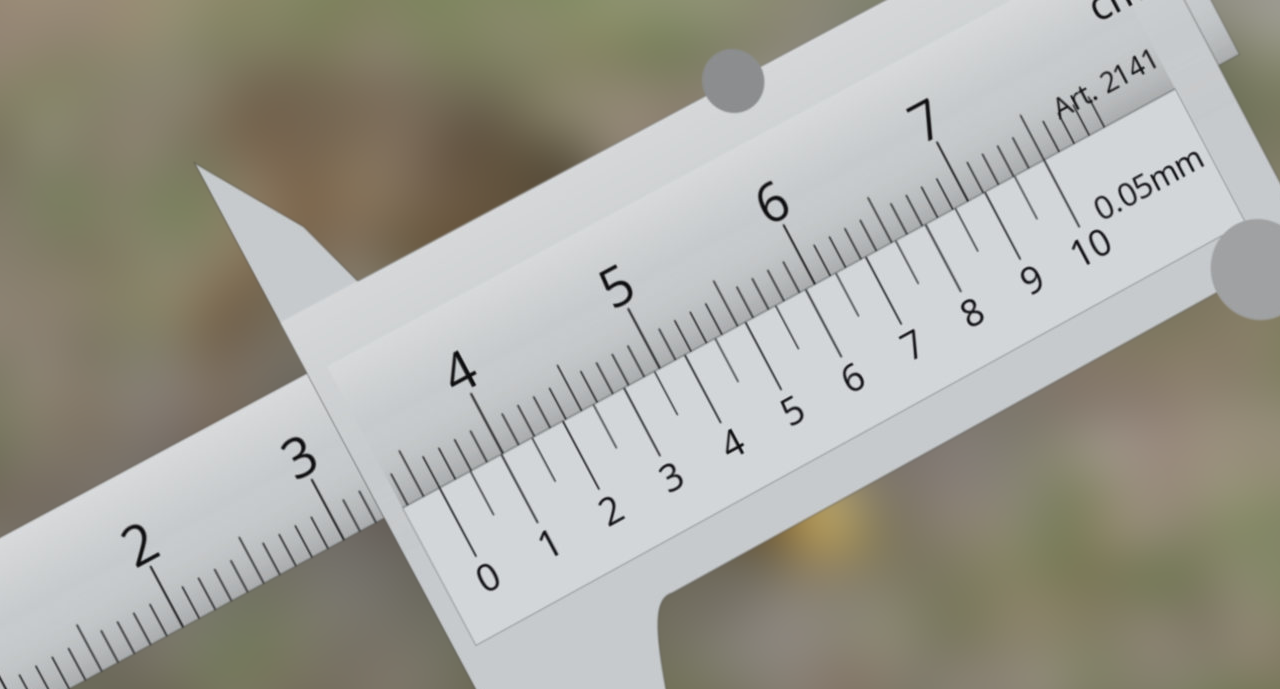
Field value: 36.0 mm
